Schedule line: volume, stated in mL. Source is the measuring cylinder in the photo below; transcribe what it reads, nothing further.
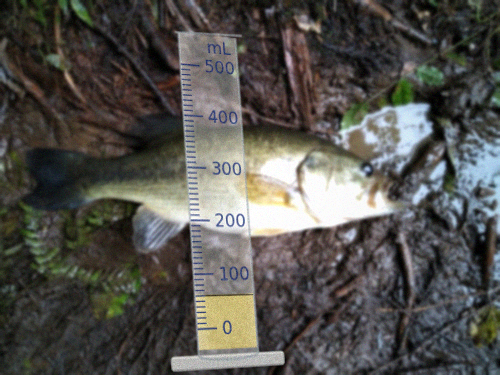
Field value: 60 mL
